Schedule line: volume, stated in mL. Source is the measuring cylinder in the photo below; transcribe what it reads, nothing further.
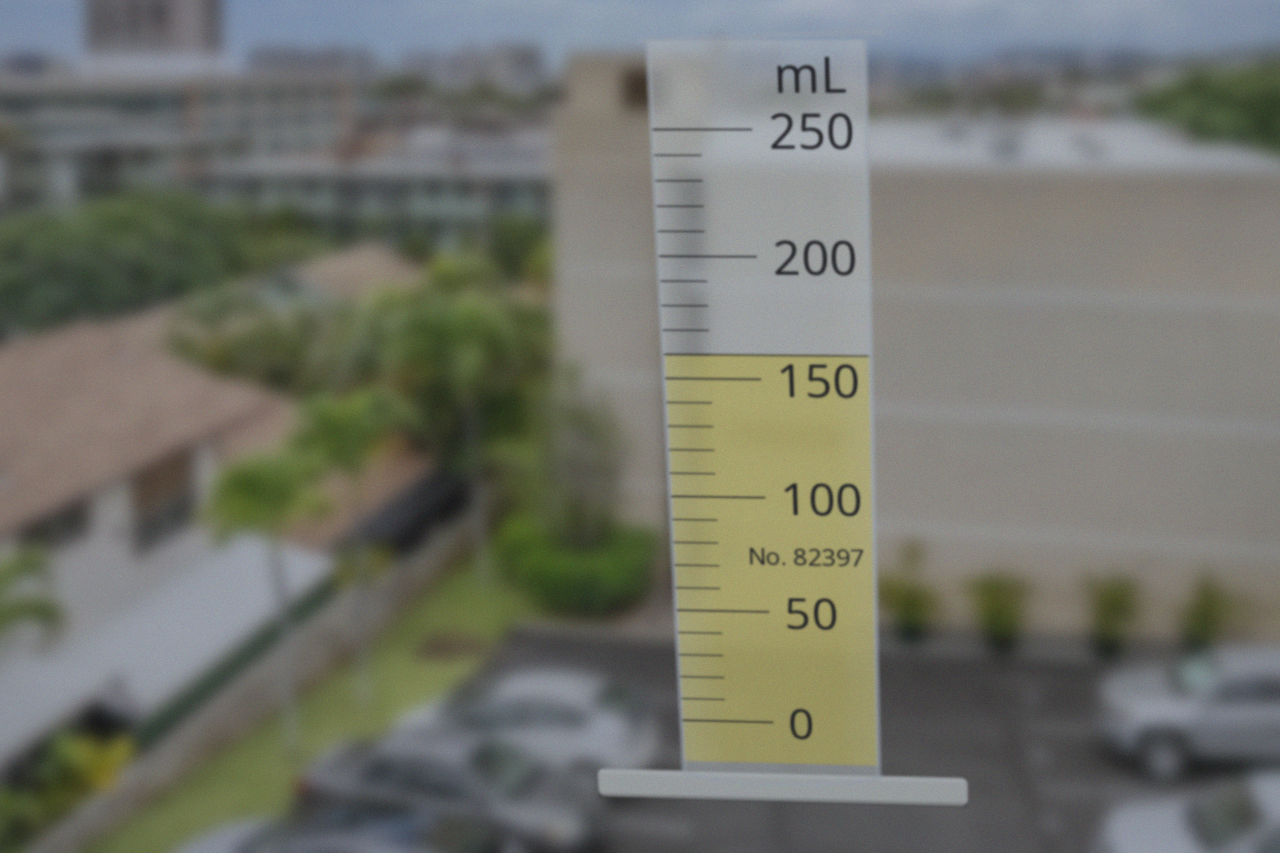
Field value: 160 mL
